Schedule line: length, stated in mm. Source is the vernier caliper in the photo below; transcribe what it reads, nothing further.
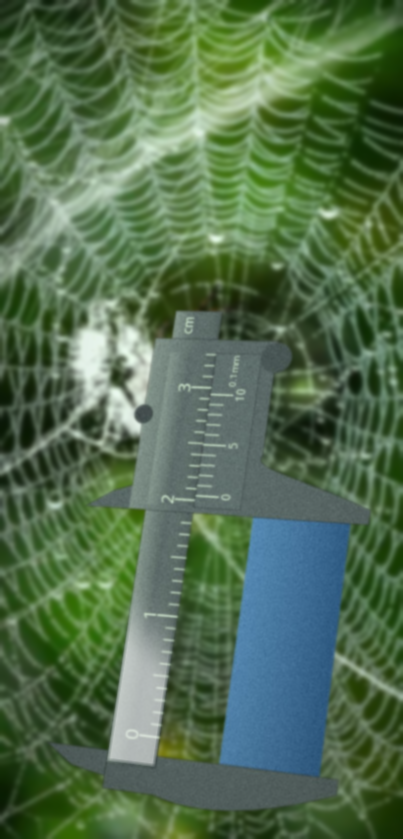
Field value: 20.4 mm
